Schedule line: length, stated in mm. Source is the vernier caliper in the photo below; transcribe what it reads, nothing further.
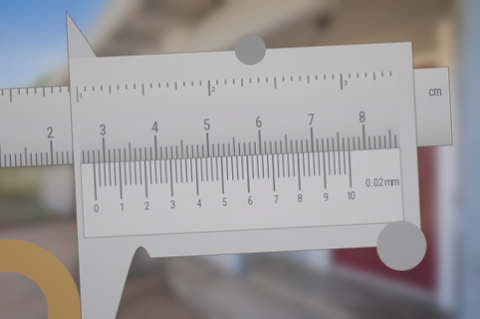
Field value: 28.0 mm
